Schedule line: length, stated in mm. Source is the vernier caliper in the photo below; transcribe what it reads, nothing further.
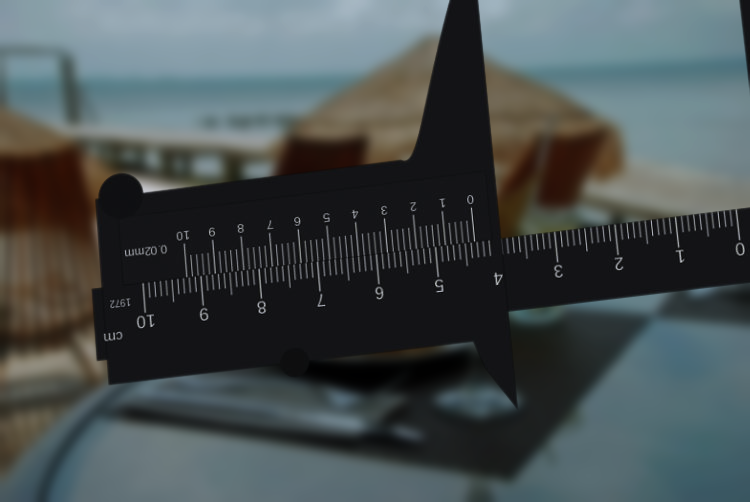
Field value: 43.4 mm
